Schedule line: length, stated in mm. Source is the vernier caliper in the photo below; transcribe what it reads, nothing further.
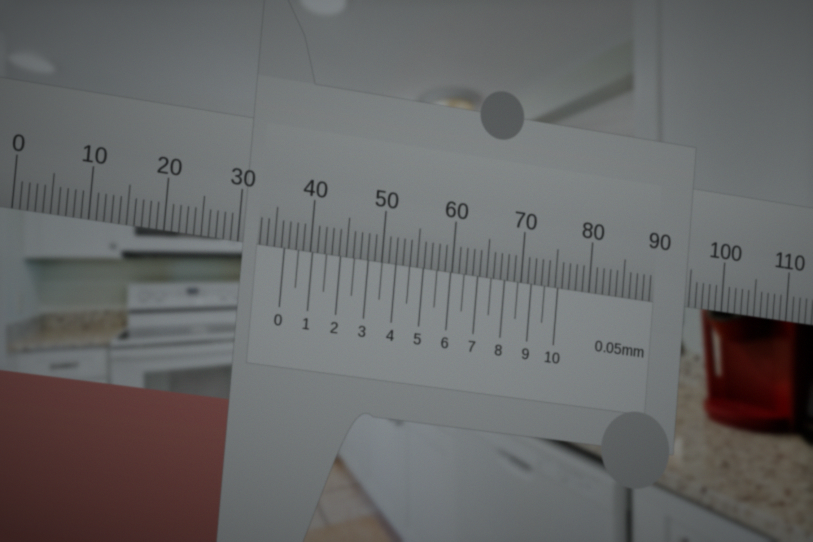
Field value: 36.4 mm
